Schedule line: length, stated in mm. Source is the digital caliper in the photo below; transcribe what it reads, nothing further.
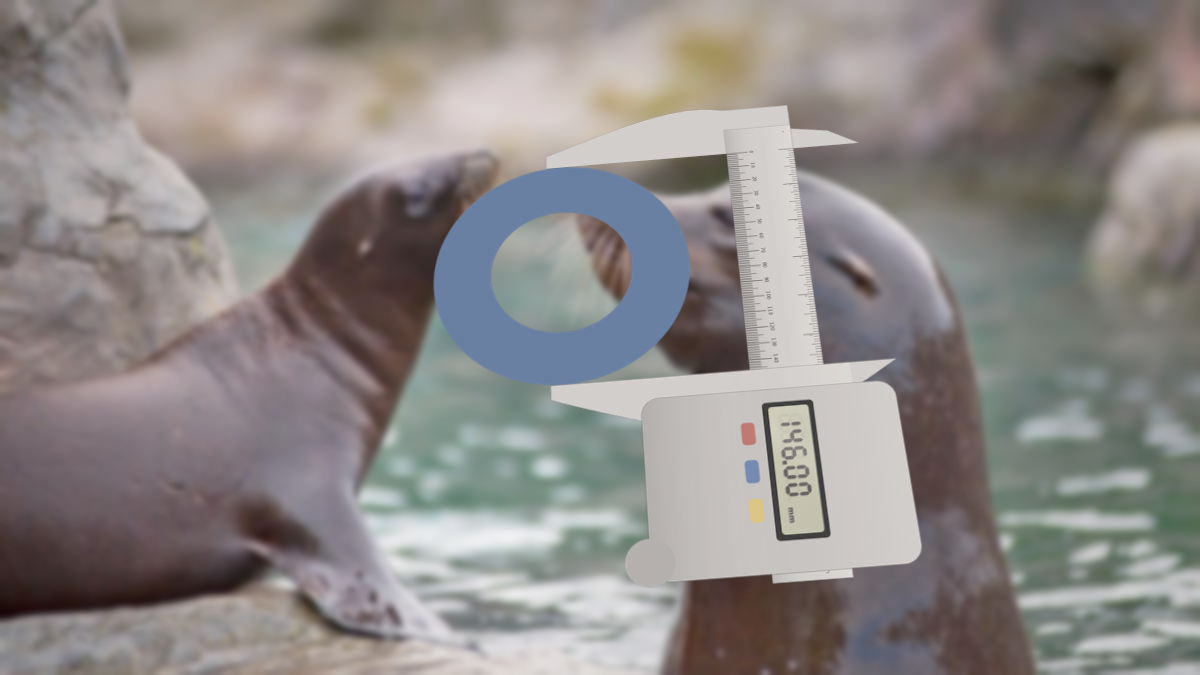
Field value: 146.00 mm
